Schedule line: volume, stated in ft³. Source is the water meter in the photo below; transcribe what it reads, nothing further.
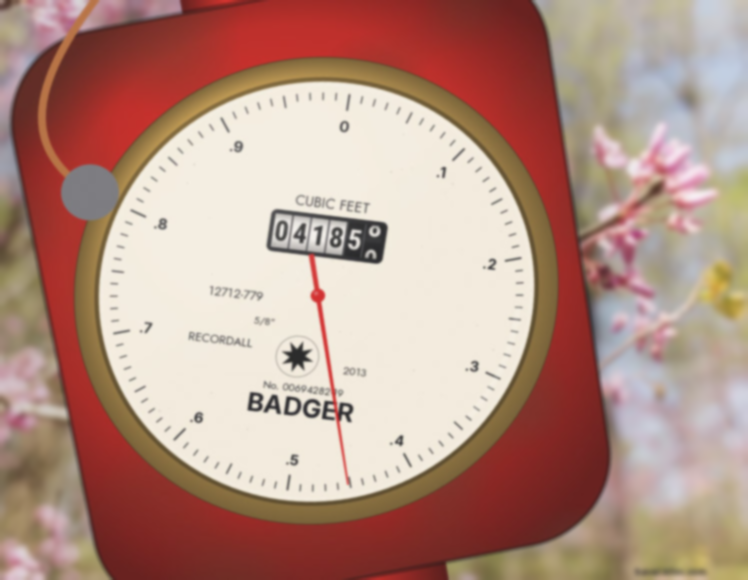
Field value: 41858.45 ft³
